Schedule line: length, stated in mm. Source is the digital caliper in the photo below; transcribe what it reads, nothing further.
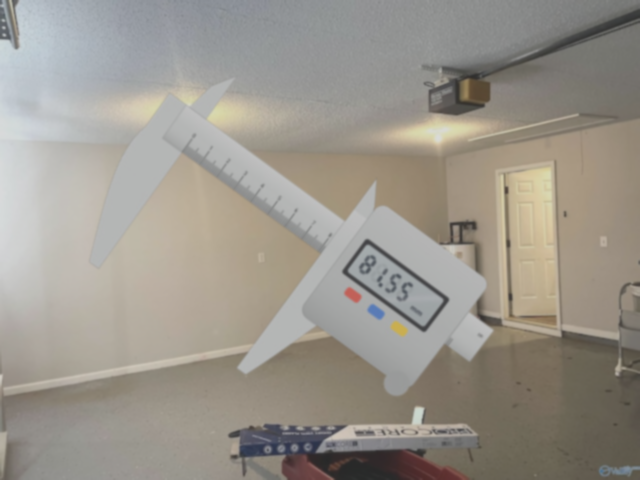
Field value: 81.55 mm
